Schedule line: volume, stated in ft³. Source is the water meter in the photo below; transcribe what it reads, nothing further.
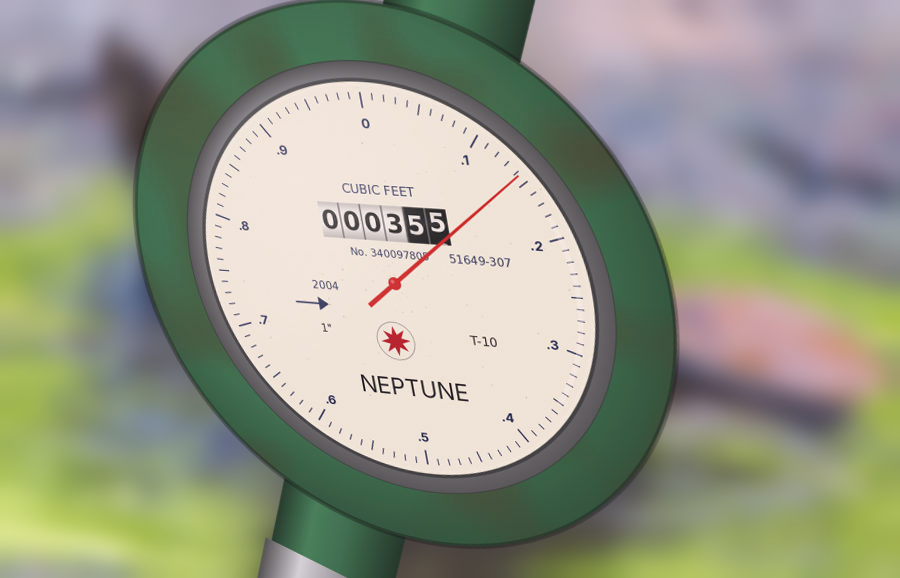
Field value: 355.14 ft³
